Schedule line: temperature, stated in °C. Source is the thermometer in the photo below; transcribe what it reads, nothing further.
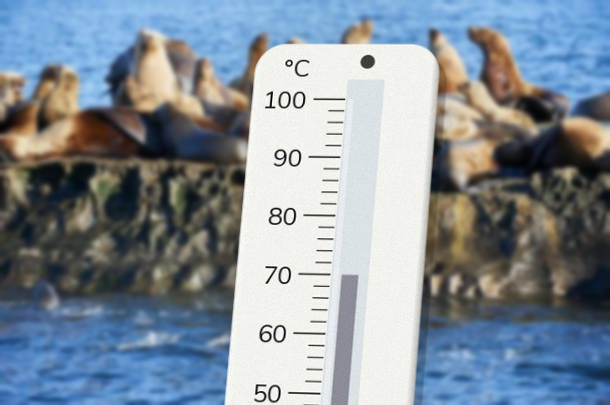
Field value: 70 °C
